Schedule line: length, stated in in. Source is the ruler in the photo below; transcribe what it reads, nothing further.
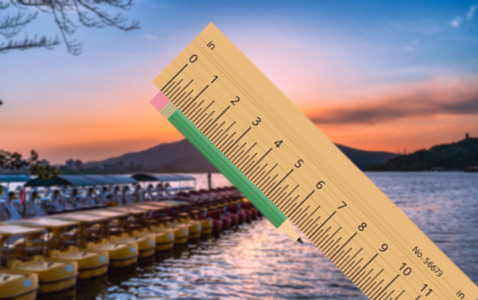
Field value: 7 in
